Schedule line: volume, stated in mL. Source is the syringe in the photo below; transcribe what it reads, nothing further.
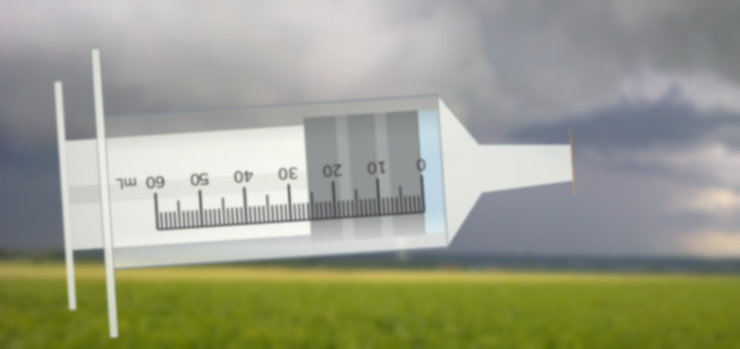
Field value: 0 mL
